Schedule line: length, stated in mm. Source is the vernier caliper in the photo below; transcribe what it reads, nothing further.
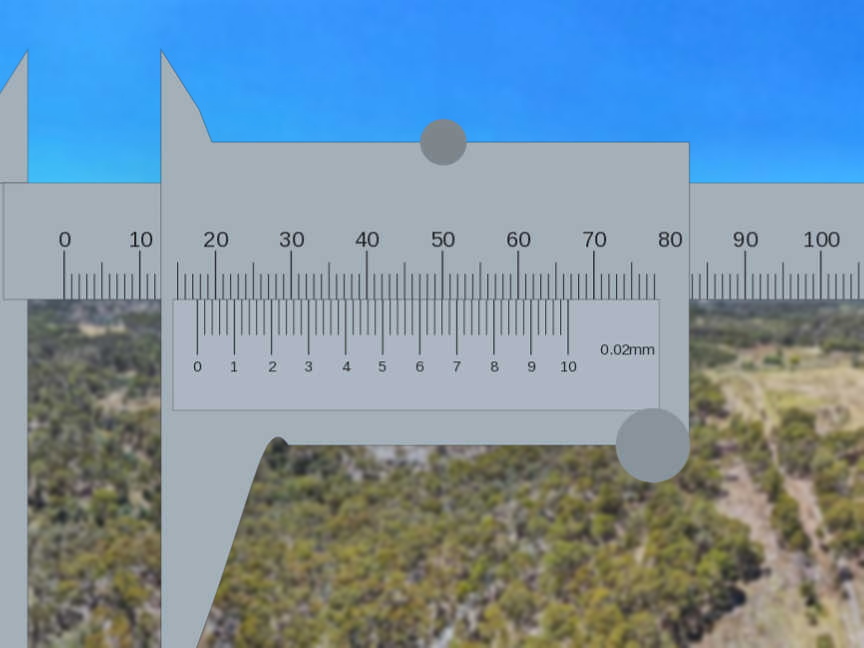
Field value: 17.6 mm
